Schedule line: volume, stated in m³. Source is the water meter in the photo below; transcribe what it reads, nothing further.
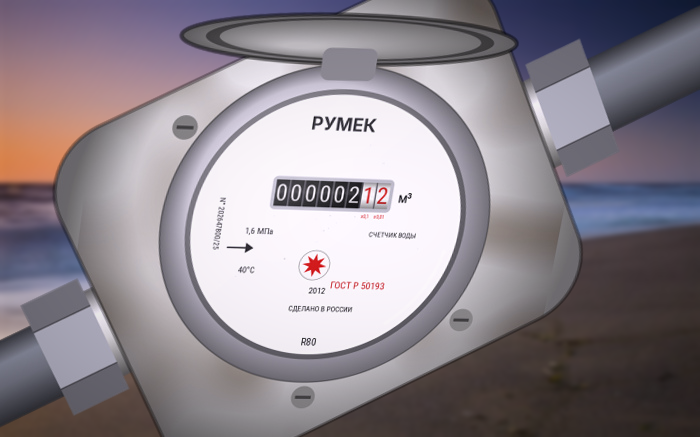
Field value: 2.12 m³
